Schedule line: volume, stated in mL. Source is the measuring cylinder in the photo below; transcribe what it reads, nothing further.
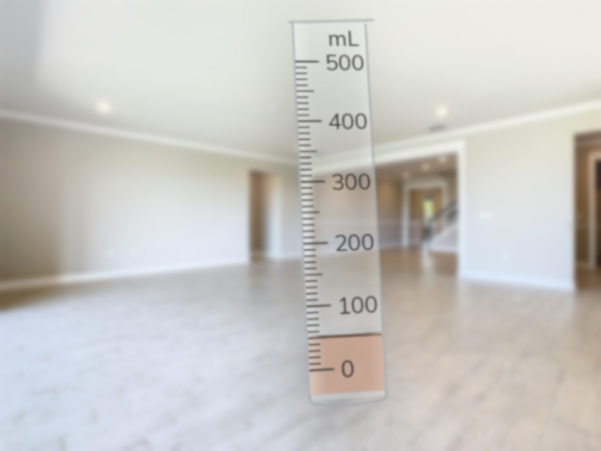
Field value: 50 mL
